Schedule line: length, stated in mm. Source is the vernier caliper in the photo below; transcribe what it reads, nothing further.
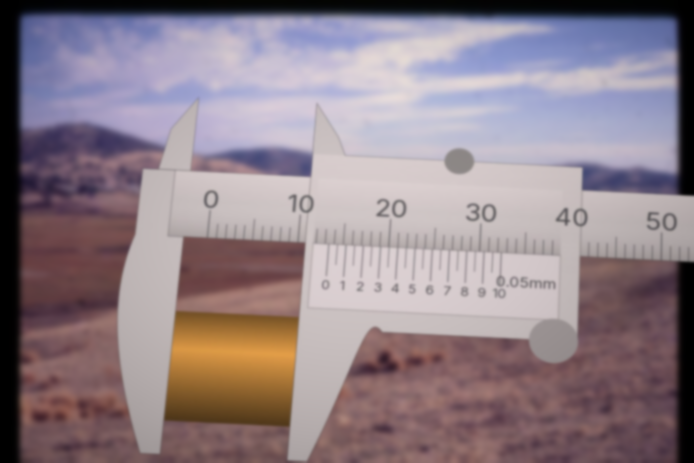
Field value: 13.4 mm
